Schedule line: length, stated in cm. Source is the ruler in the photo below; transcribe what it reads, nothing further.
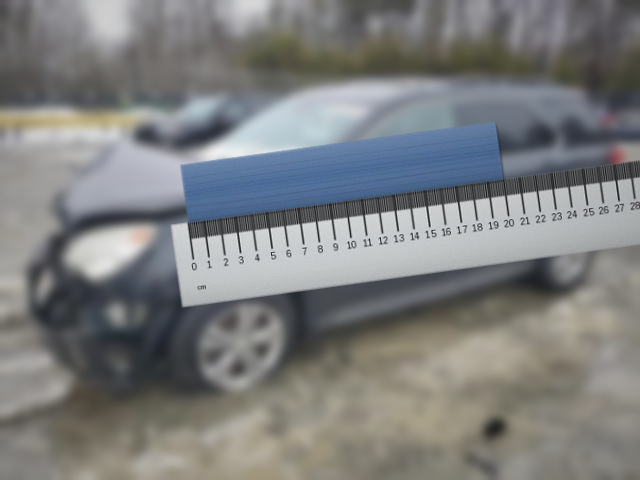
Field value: 20 cm
